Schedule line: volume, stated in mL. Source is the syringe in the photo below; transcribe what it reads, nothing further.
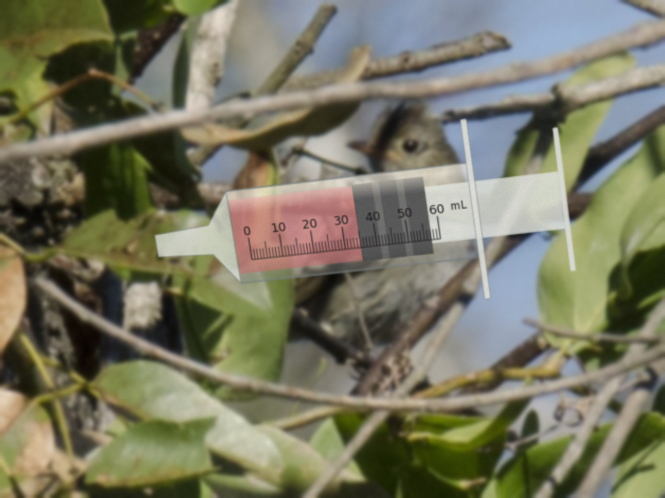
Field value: 35 mL
